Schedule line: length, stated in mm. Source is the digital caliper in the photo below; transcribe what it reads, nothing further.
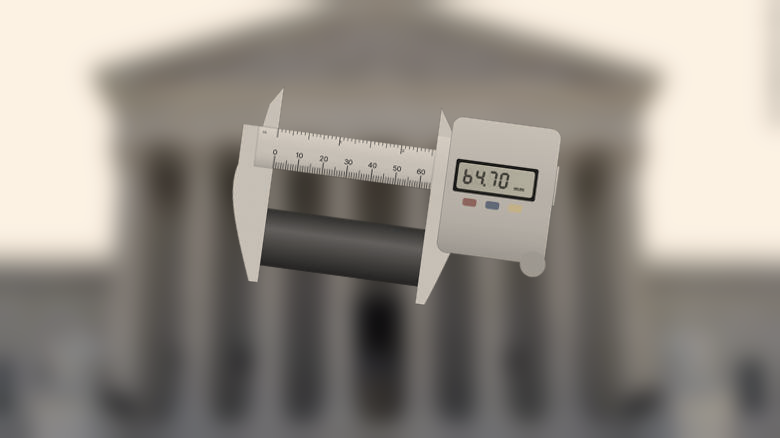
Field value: 64.70 mm
